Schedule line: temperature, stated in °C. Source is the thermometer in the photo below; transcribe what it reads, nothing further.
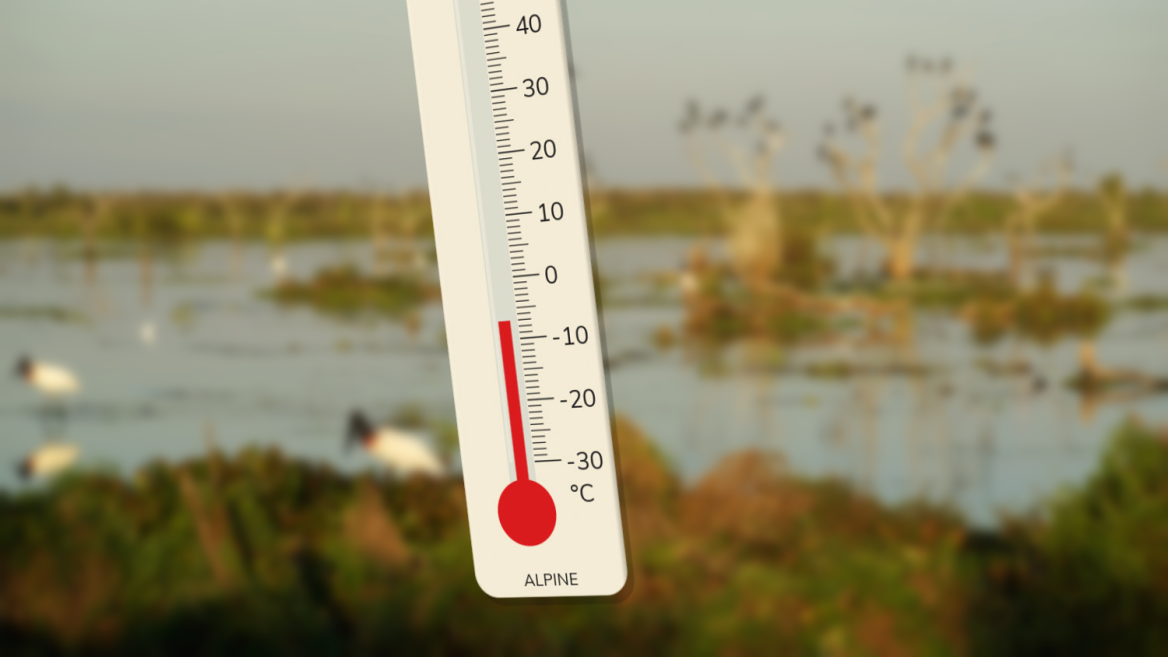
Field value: -7 °C
